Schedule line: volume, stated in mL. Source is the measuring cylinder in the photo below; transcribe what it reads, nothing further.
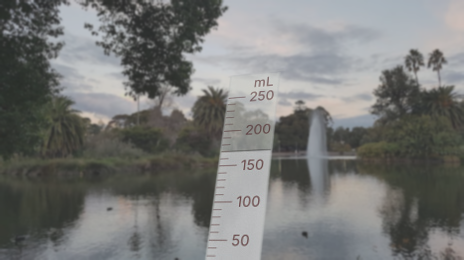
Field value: 170 mL
